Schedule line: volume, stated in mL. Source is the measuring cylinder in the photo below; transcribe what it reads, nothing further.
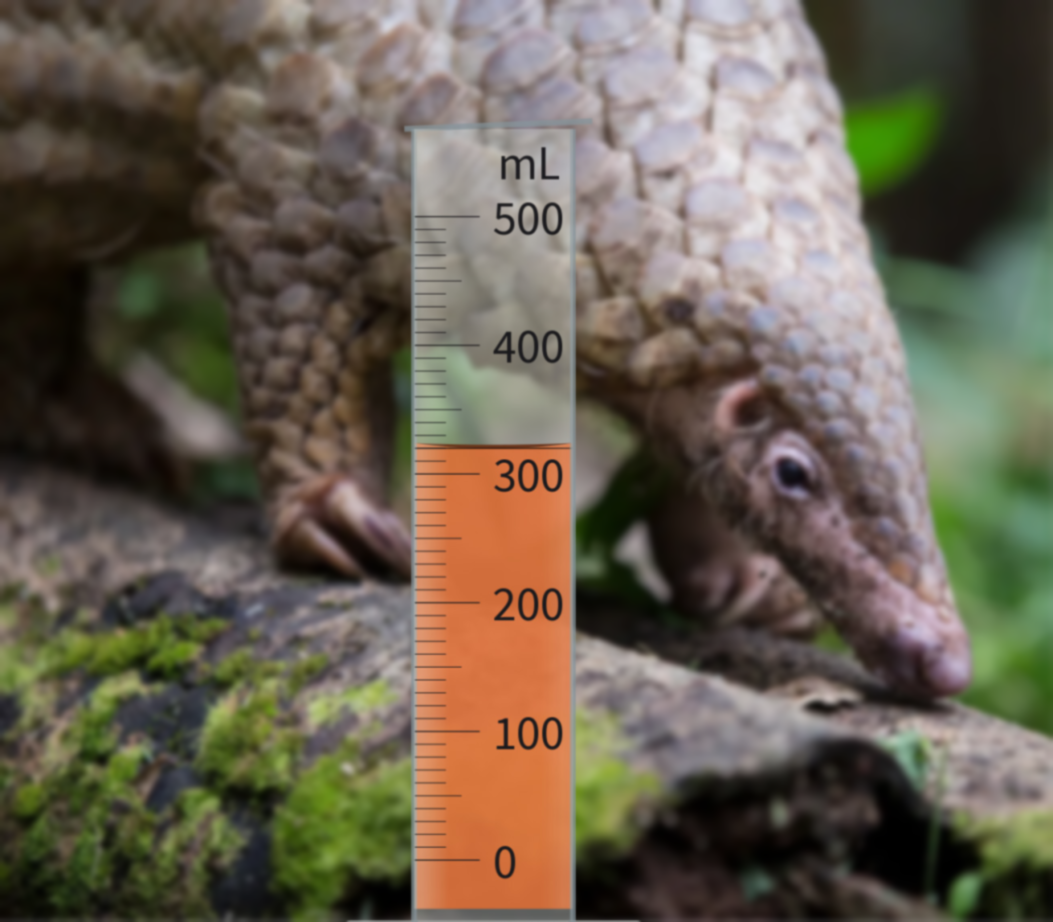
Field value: 320 mL
